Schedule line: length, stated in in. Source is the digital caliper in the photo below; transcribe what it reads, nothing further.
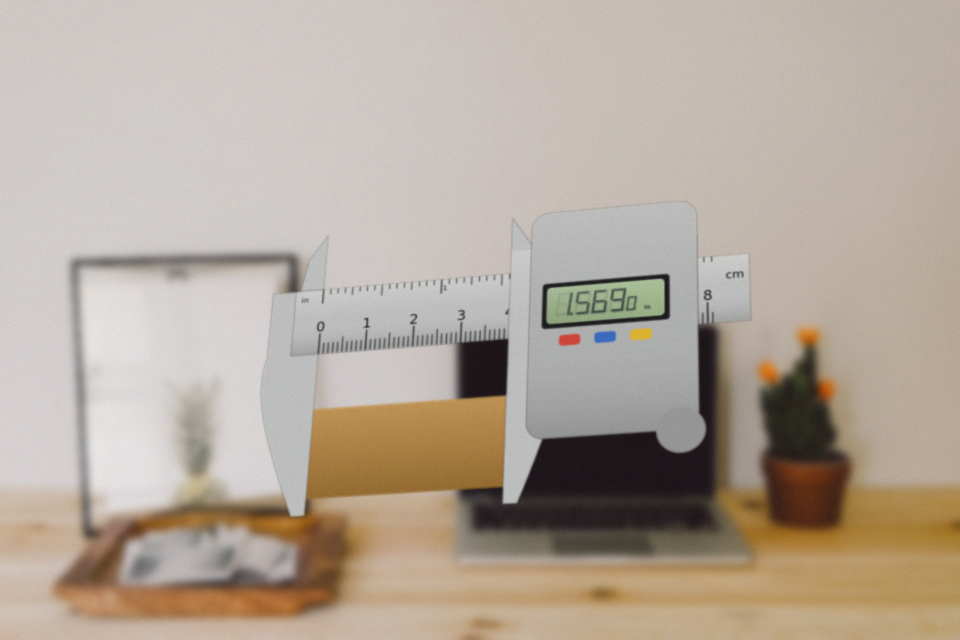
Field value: 1.5690 in
